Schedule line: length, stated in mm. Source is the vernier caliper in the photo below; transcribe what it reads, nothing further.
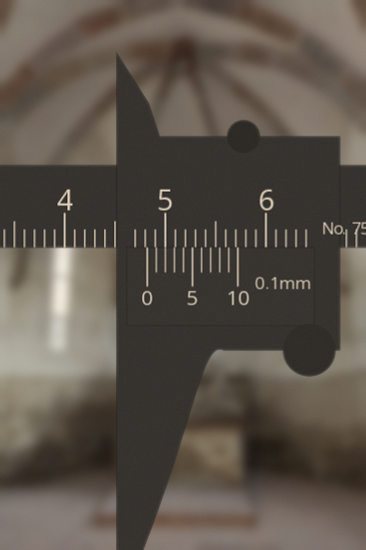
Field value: 48.2 mm
